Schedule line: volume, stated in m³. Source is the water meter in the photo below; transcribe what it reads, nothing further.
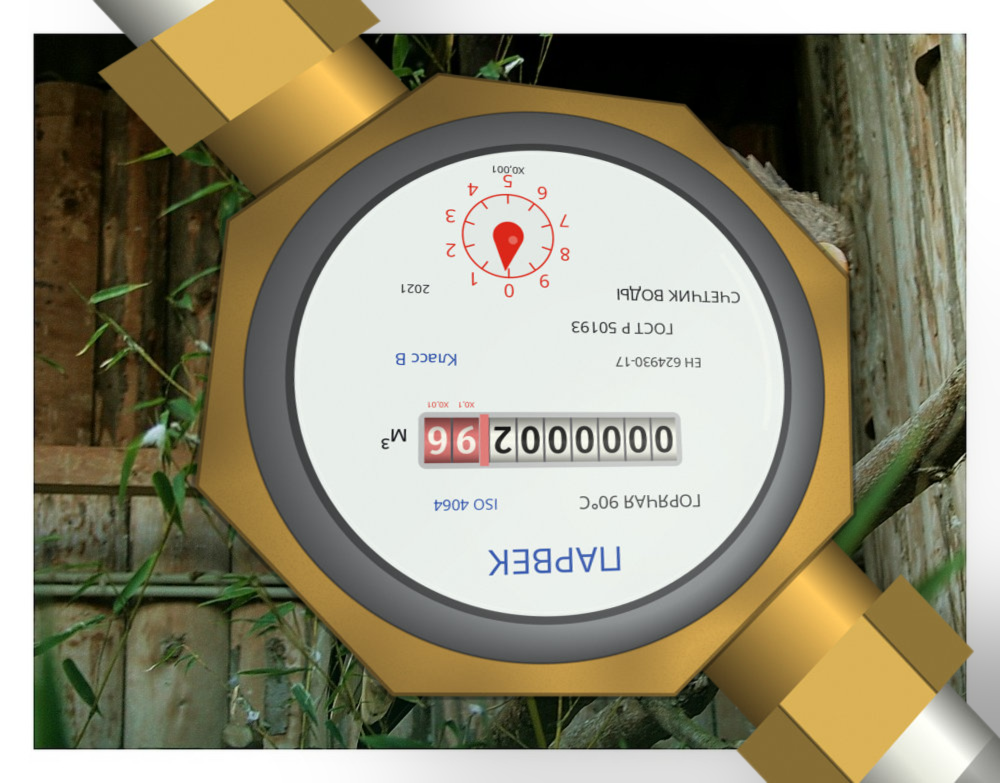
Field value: 2.960 m³
